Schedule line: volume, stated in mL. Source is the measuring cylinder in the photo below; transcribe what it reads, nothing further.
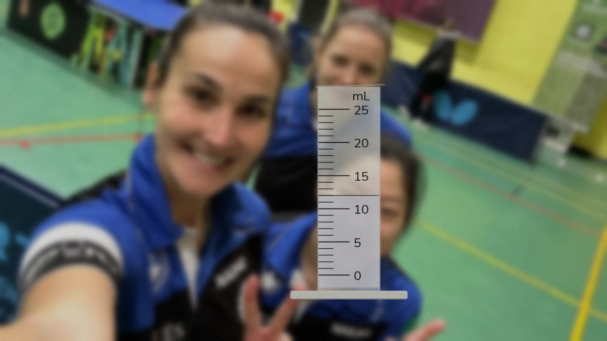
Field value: 12 mL
